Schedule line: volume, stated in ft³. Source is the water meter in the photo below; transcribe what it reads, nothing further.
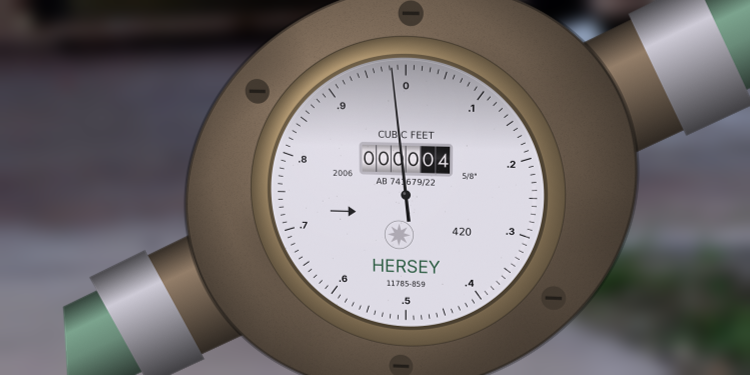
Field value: 3.98 ft³
